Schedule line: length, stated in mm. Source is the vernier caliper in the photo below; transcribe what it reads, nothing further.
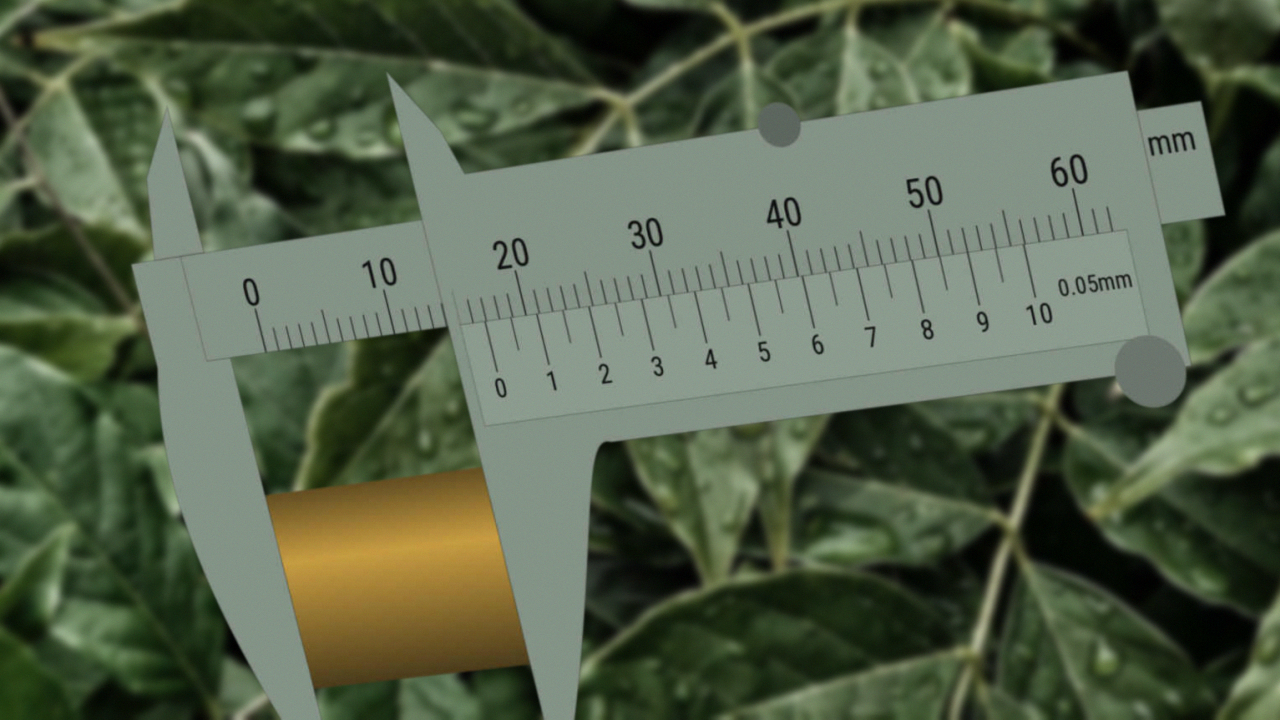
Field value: 16.9 mm
